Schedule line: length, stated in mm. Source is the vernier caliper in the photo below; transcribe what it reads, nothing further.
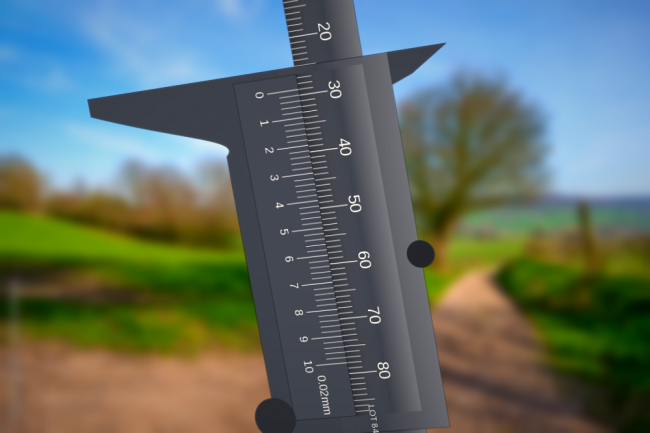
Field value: 29.0 mm
